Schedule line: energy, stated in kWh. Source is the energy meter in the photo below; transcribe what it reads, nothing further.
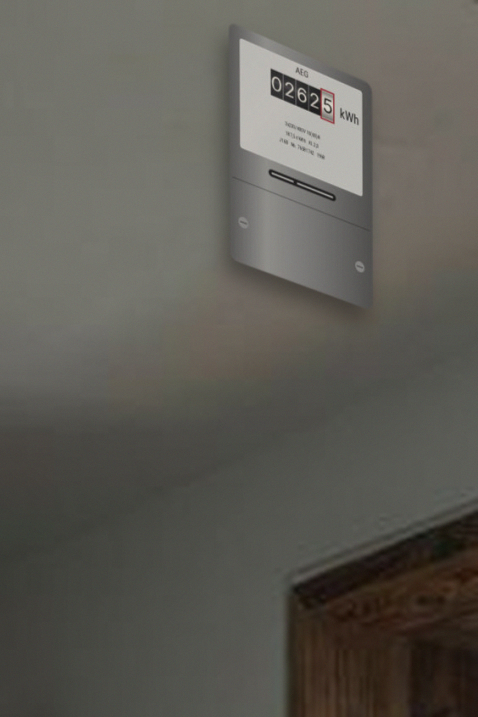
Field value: 262.5 kWh
